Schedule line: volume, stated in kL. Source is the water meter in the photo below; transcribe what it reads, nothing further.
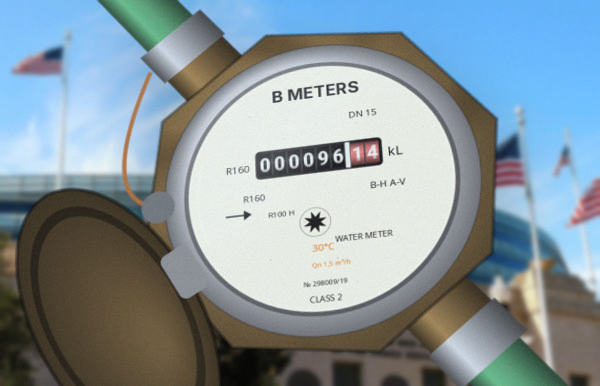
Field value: 96.14 kL
